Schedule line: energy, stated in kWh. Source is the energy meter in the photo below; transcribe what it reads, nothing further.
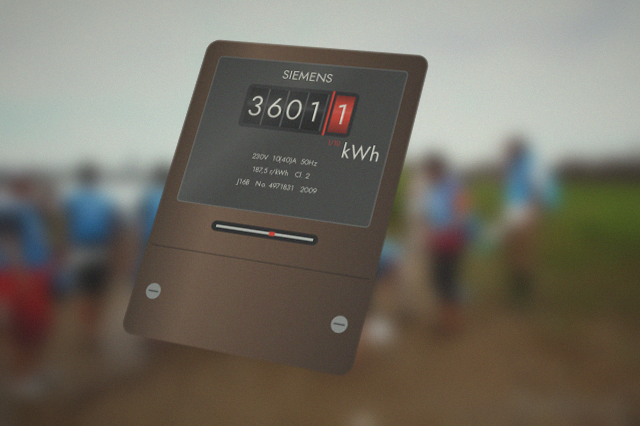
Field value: 3601.1 kWh
